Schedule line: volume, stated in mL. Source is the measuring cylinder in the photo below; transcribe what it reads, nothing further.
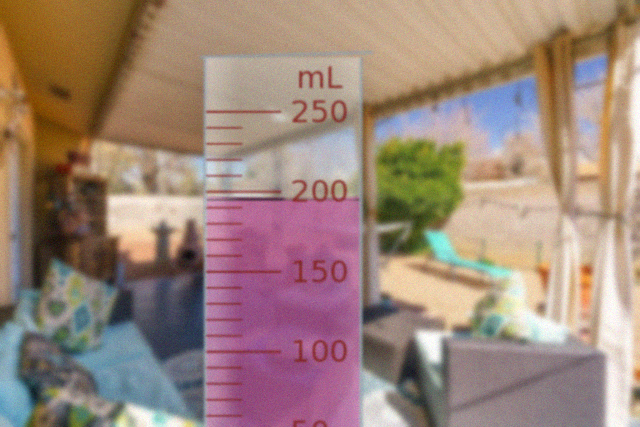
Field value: 195 mL
